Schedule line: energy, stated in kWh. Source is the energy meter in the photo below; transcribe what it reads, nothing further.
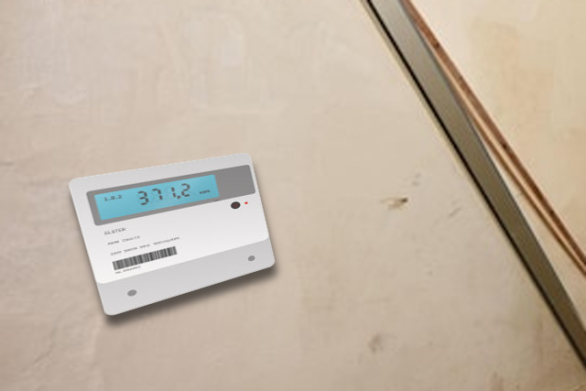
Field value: 371.2 kWh
